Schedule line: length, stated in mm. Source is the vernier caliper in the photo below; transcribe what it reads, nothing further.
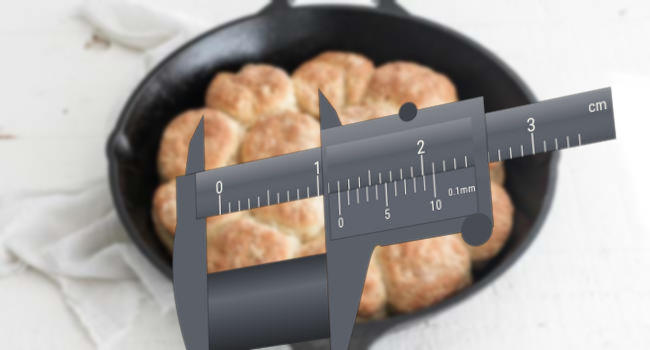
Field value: 12.0 mm
